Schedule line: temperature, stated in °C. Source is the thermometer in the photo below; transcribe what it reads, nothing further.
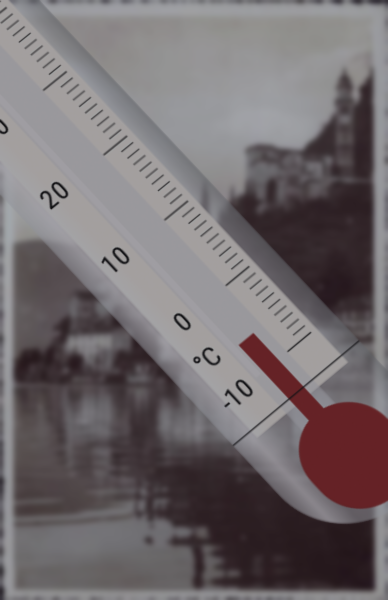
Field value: -6 °C
